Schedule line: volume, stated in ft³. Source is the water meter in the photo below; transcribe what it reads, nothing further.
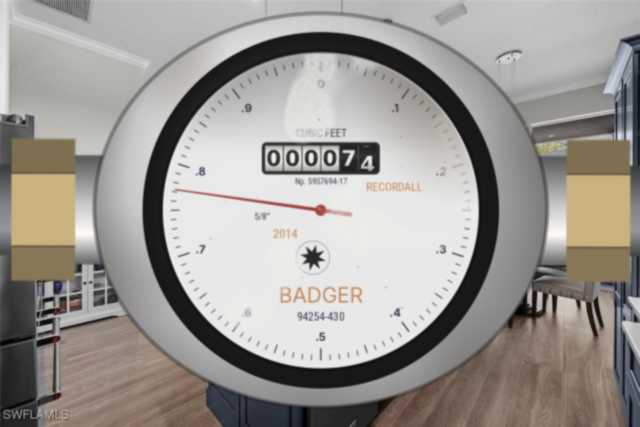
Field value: 73.77 ft³
